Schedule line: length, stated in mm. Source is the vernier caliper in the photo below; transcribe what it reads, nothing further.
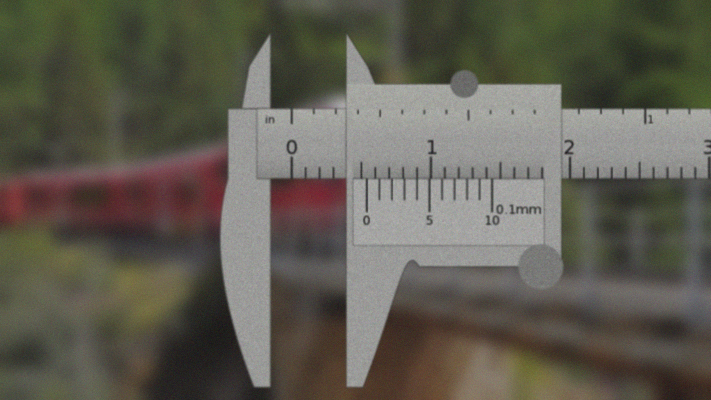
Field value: 5.4 mm
